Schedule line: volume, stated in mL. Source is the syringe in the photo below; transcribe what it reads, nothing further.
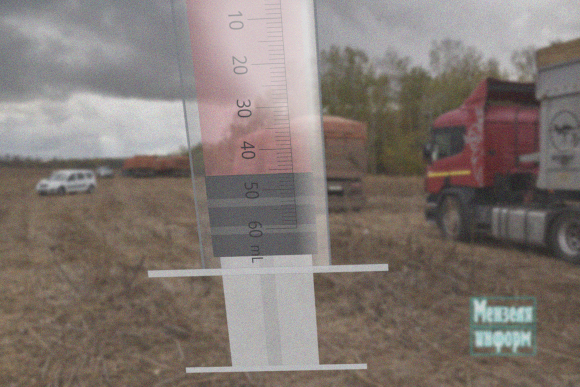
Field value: 46 mL
